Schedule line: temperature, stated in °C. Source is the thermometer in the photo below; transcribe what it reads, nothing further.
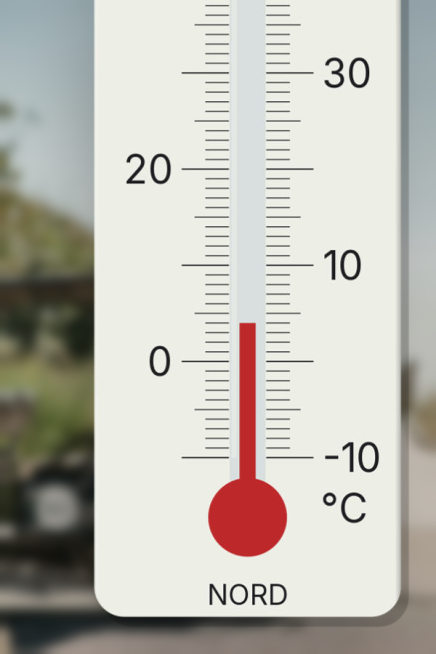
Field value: 4 °C
